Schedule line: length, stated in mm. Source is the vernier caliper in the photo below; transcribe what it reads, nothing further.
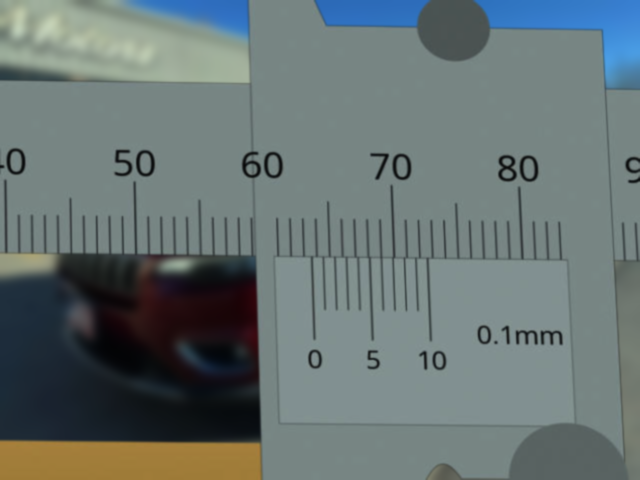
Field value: 63.6 mm
